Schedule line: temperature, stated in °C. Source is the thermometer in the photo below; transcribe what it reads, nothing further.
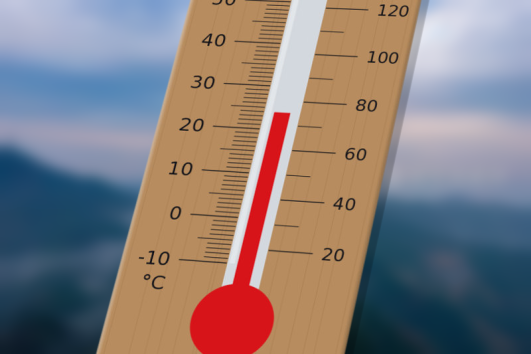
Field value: 24 °C
